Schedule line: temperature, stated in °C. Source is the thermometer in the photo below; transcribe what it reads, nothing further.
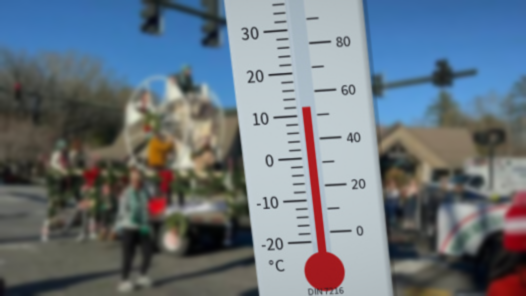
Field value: 12 °C
